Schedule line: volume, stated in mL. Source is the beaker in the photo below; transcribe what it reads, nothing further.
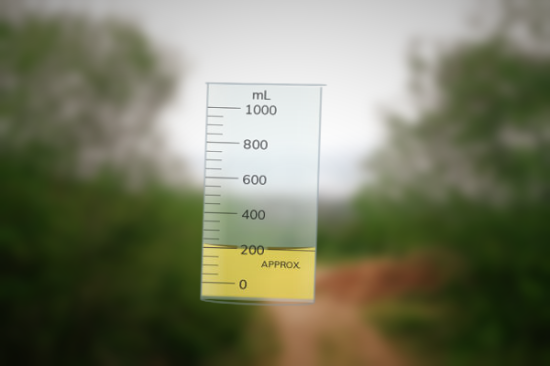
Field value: 200 mL
